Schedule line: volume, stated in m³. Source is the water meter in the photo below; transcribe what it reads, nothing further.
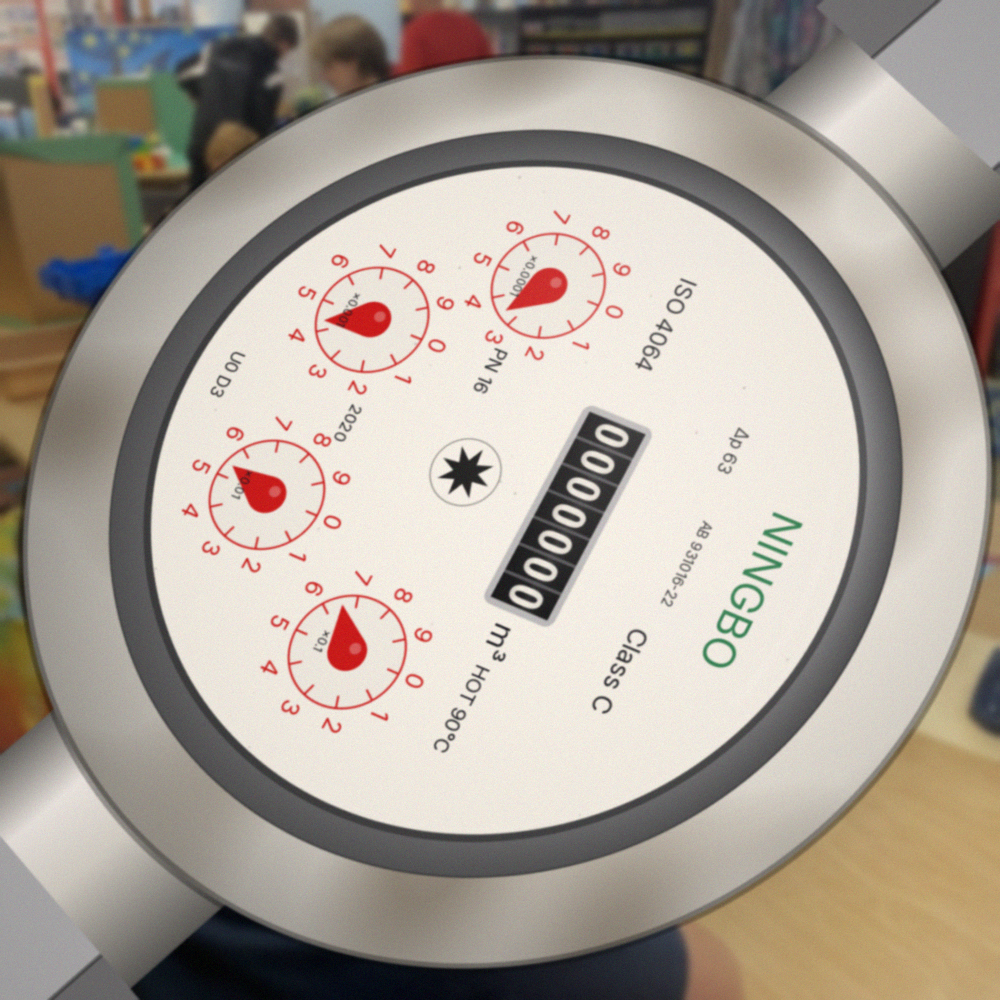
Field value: 0.6543 m³
